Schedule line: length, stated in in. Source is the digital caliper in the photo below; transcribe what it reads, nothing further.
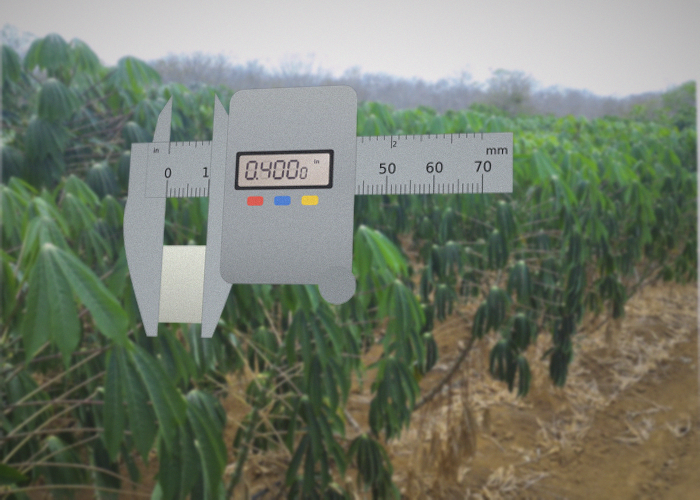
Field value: 0.4000 in
